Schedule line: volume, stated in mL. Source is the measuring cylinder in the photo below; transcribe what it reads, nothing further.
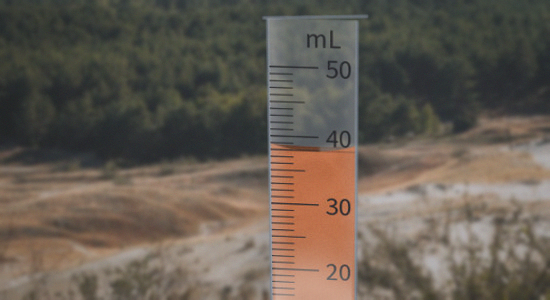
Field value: 38 mL
